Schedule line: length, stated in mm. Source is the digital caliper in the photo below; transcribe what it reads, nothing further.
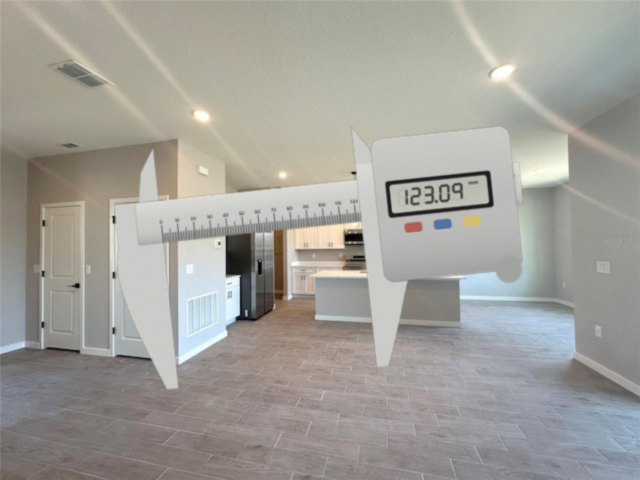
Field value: 123.09 mm
